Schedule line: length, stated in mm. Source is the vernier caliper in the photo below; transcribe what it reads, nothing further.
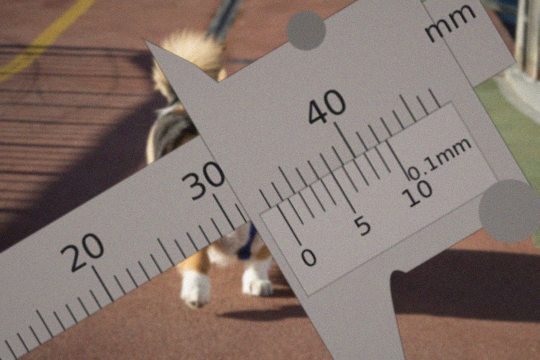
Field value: 33.5 mm
